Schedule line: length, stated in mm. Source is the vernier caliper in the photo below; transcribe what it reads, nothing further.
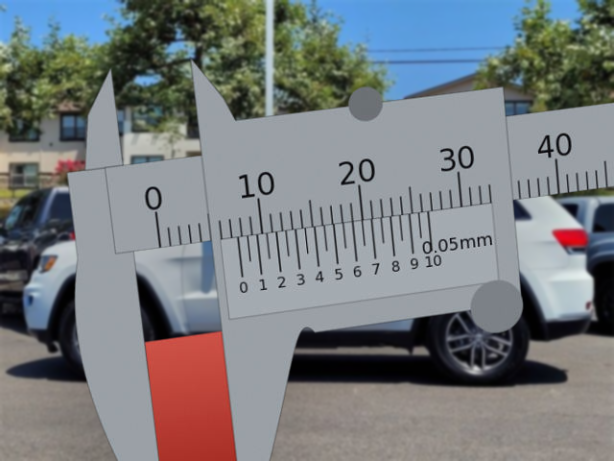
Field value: 7.6 mm
